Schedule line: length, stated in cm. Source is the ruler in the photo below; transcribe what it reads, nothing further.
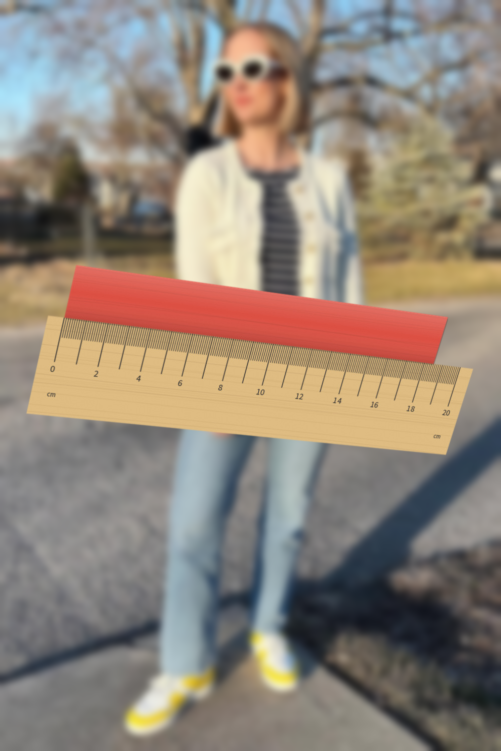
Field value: 18.5 cm
